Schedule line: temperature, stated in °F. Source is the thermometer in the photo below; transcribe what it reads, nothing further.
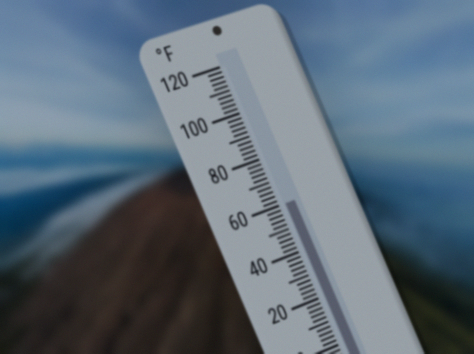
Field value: 60 °F
